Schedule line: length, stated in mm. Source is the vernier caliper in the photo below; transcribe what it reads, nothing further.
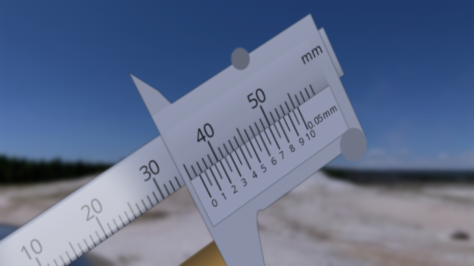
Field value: 36.5 mm
